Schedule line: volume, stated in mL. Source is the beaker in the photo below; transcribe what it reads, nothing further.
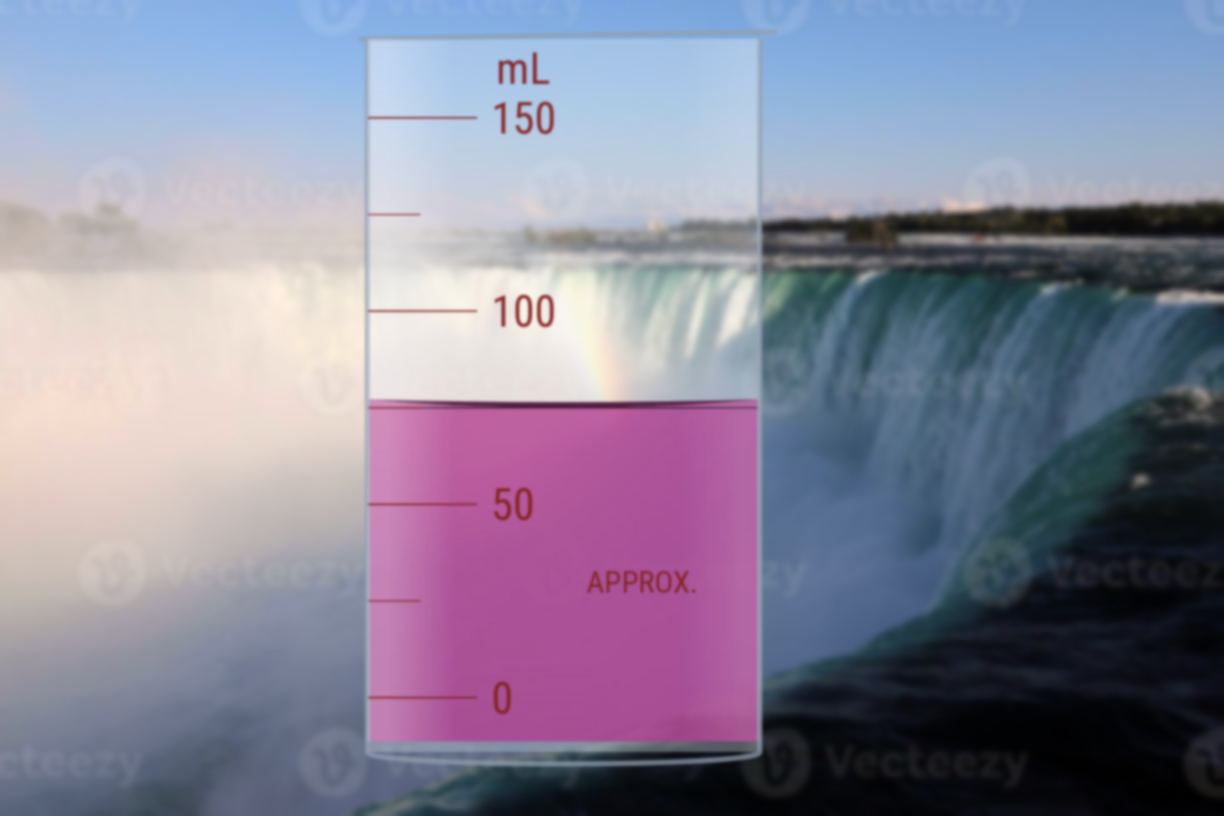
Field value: 75 mL
